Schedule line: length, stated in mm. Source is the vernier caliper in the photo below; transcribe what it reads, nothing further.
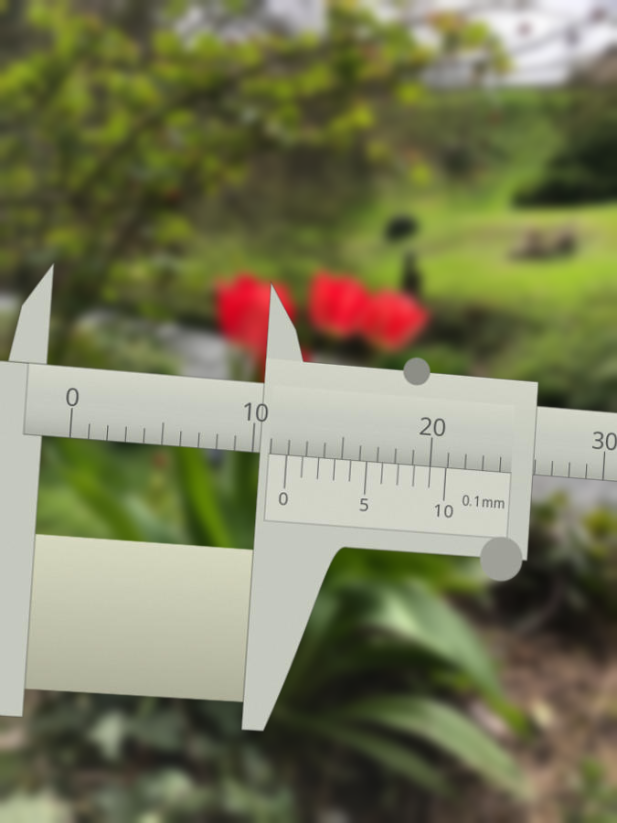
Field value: 11.9 mm
